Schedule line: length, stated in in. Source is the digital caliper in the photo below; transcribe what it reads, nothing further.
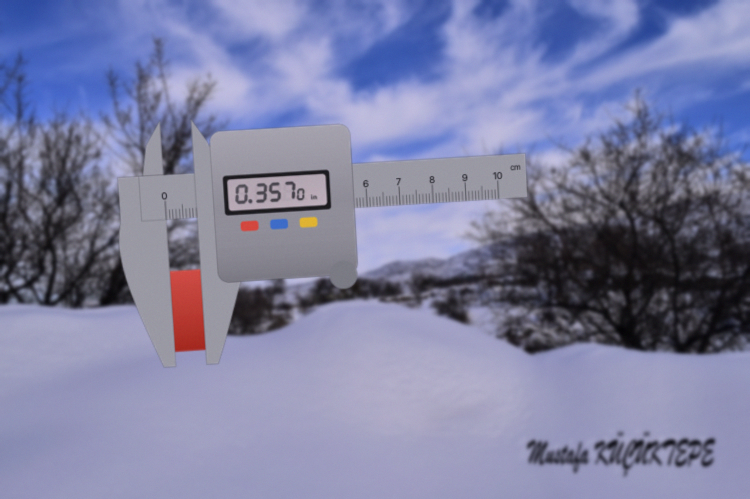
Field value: 0.3570 in
